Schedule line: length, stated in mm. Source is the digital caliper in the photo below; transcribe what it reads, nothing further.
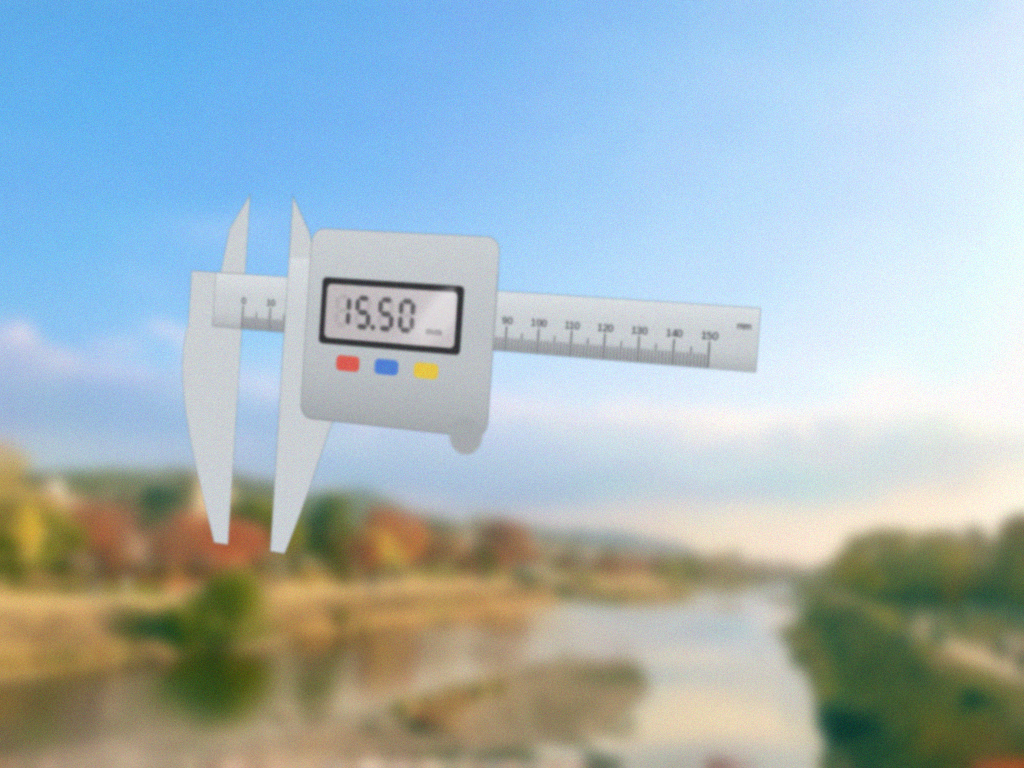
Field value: 15.50 mm
